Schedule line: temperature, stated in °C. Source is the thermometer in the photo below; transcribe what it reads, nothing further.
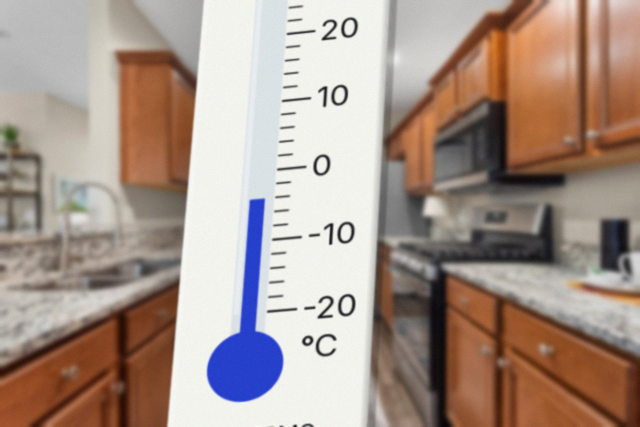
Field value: -4 °C
